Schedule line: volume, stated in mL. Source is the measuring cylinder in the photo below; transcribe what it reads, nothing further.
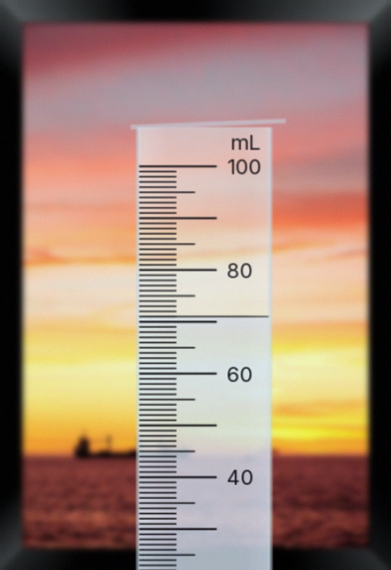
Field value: 71 mL
